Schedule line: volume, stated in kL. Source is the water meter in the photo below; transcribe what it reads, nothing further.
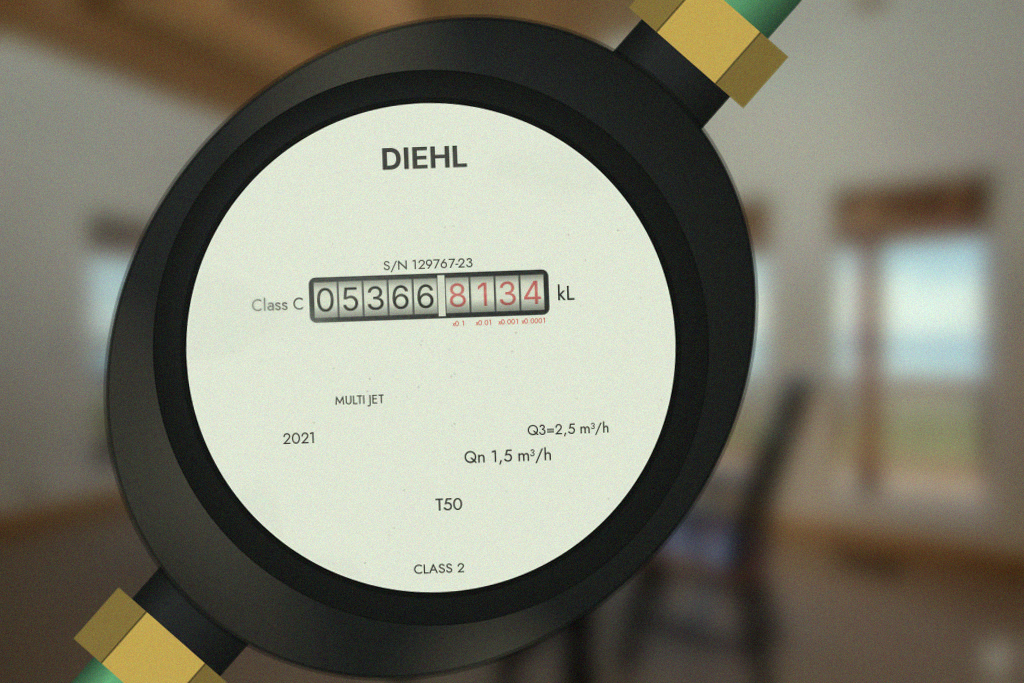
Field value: 5366.8134 kL
